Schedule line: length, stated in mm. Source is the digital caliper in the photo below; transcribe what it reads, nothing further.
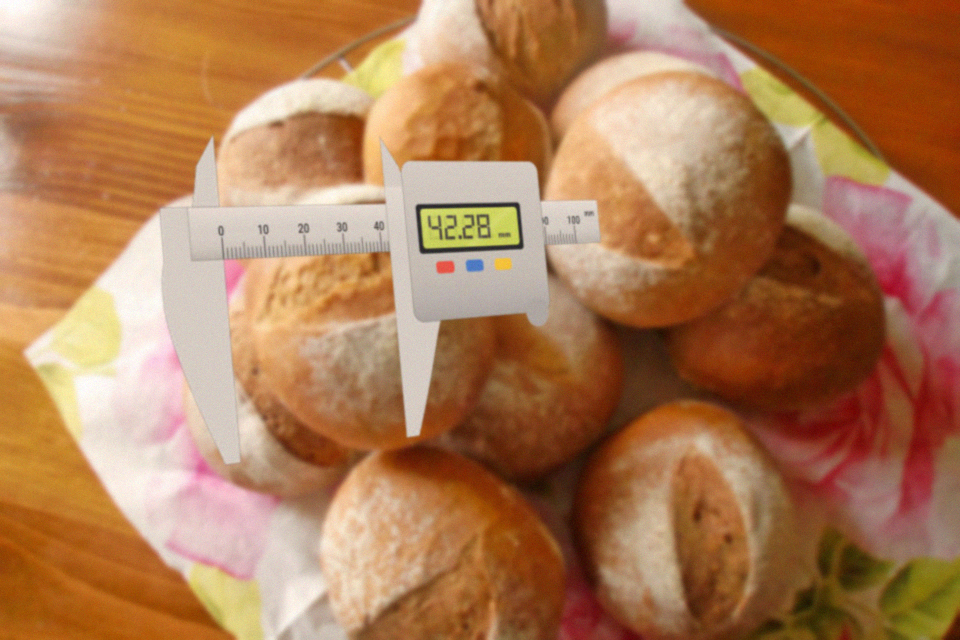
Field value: 42.28 mm
